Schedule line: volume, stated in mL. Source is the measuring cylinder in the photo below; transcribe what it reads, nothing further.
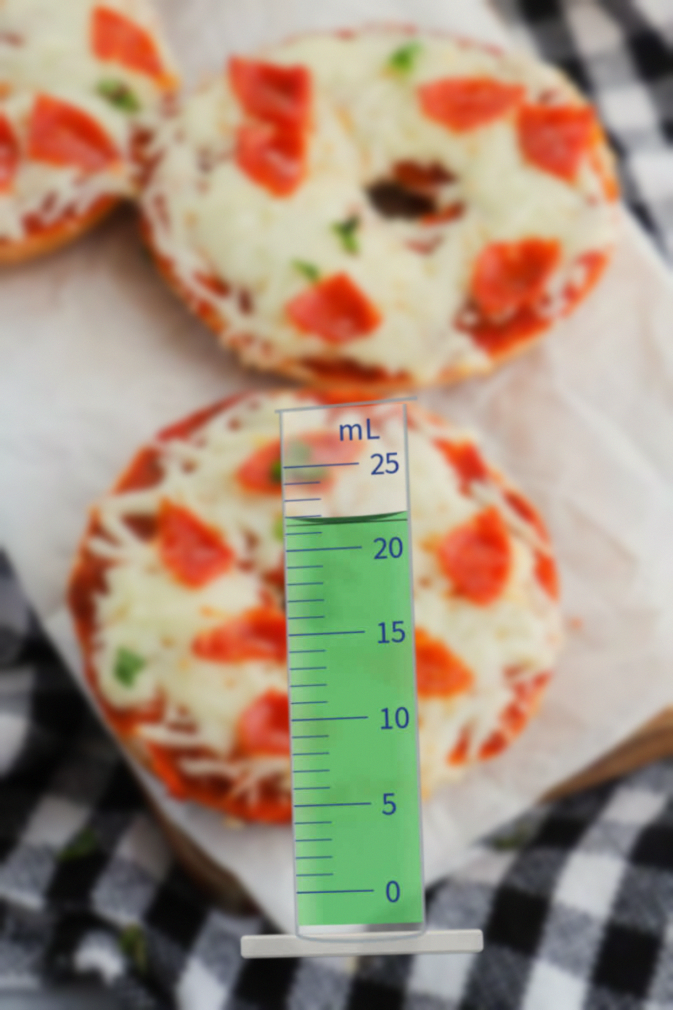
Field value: 21.5 mL
